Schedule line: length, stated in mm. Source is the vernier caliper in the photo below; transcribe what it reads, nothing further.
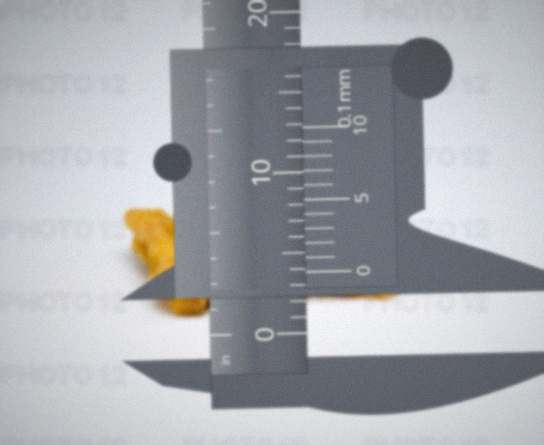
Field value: 3.8 mm
